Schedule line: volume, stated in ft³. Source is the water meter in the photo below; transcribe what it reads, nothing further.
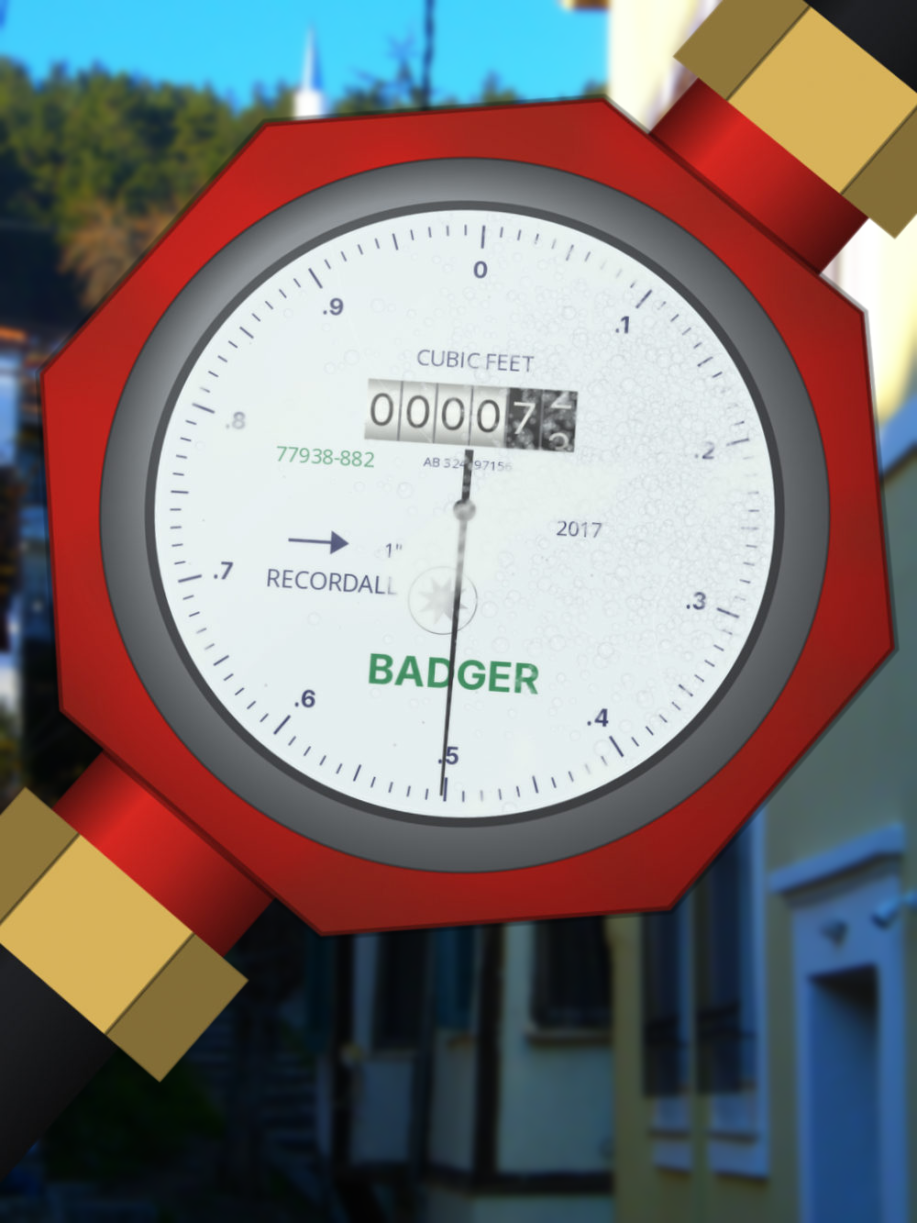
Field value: 72.50 ft³
